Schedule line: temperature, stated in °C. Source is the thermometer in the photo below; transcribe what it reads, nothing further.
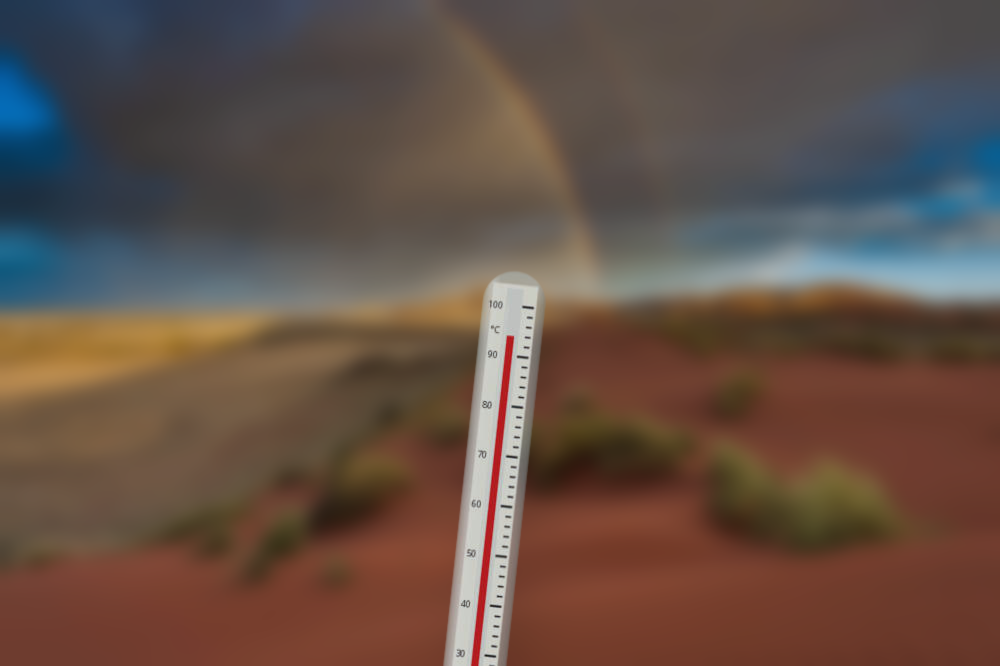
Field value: 94 °C
